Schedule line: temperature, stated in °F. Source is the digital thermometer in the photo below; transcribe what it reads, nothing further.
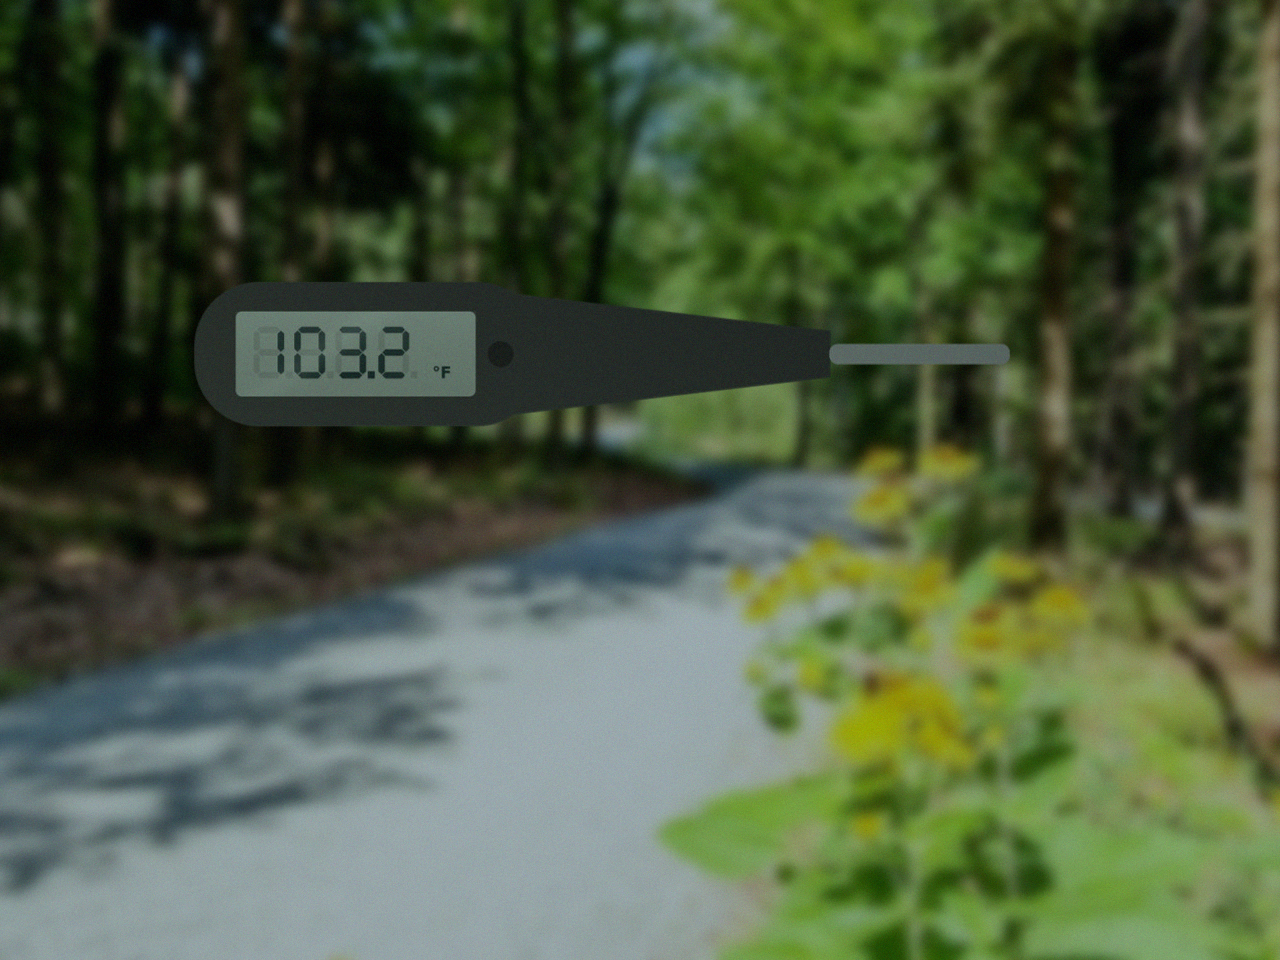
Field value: 103.2 °F
